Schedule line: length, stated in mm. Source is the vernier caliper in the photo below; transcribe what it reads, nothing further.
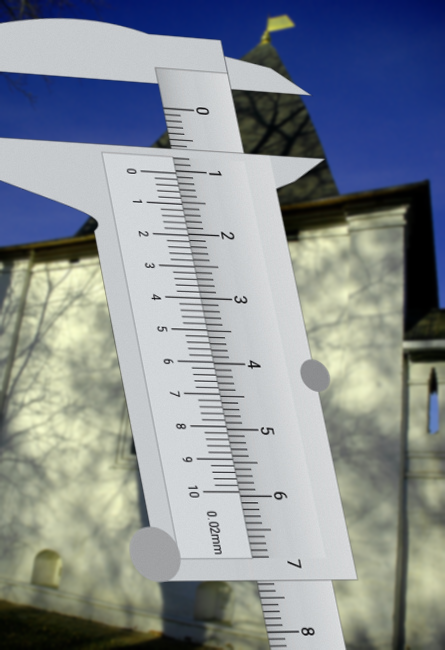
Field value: 10.4 mm
